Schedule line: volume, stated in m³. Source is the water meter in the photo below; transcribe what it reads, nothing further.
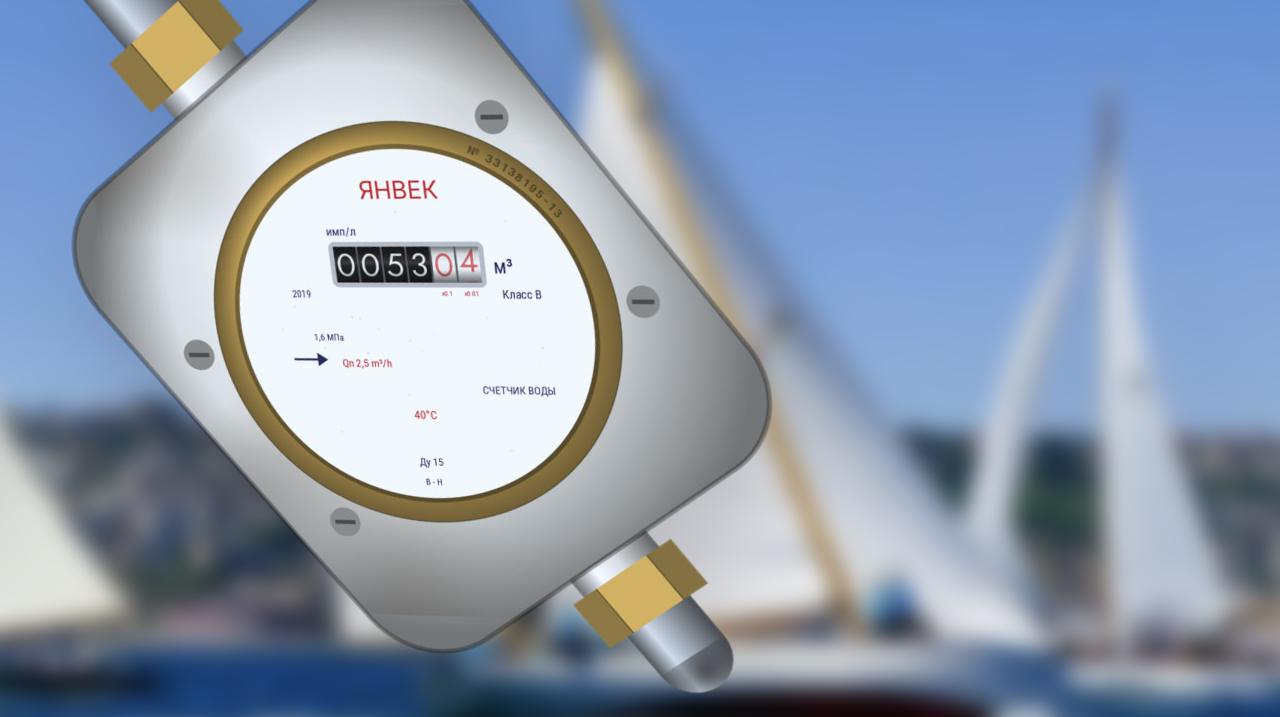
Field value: 53.04 m³
